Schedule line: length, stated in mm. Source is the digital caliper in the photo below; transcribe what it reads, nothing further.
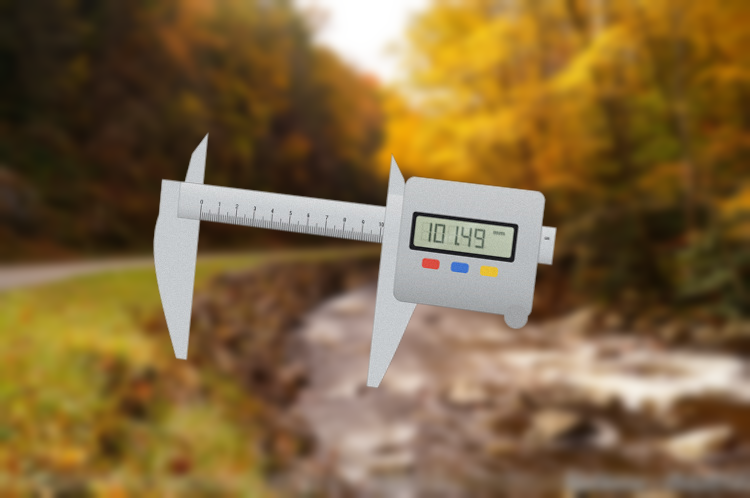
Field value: 101.49 mm
